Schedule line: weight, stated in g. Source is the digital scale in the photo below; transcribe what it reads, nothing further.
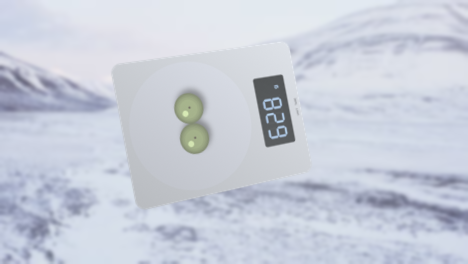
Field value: 628 g
